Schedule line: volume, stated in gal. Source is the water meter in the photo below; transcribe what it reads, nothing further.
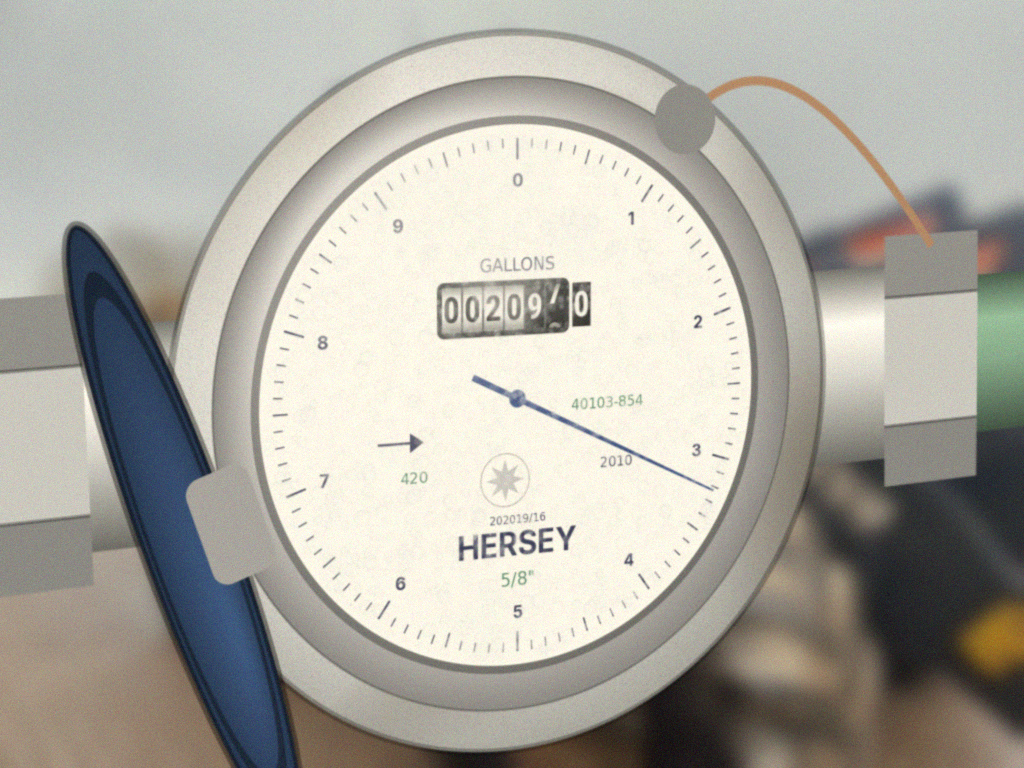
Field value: 20973.2 gal
